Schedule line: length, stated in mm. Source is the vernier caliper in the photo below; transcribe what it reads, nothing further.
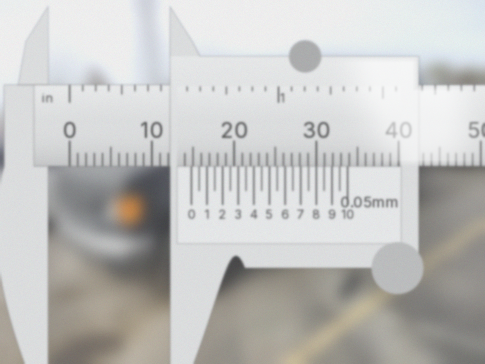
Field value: 14.8 mm
